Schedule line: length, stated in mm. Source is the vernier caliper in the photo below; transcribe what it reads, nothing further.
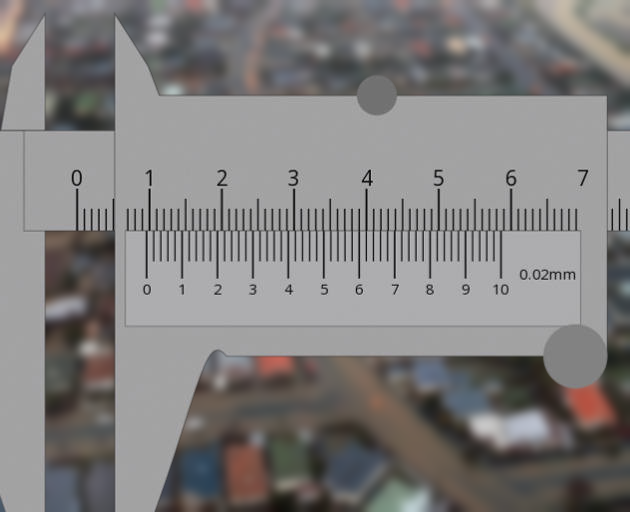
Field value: 9.6 mm
